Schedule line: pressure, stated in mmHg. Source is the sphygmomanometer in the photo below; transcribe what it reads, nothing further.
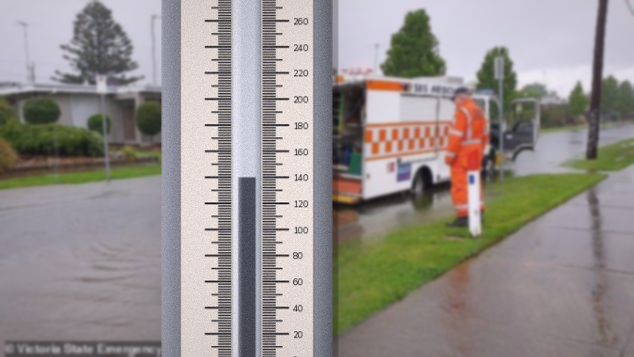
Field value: 140 mmHg
